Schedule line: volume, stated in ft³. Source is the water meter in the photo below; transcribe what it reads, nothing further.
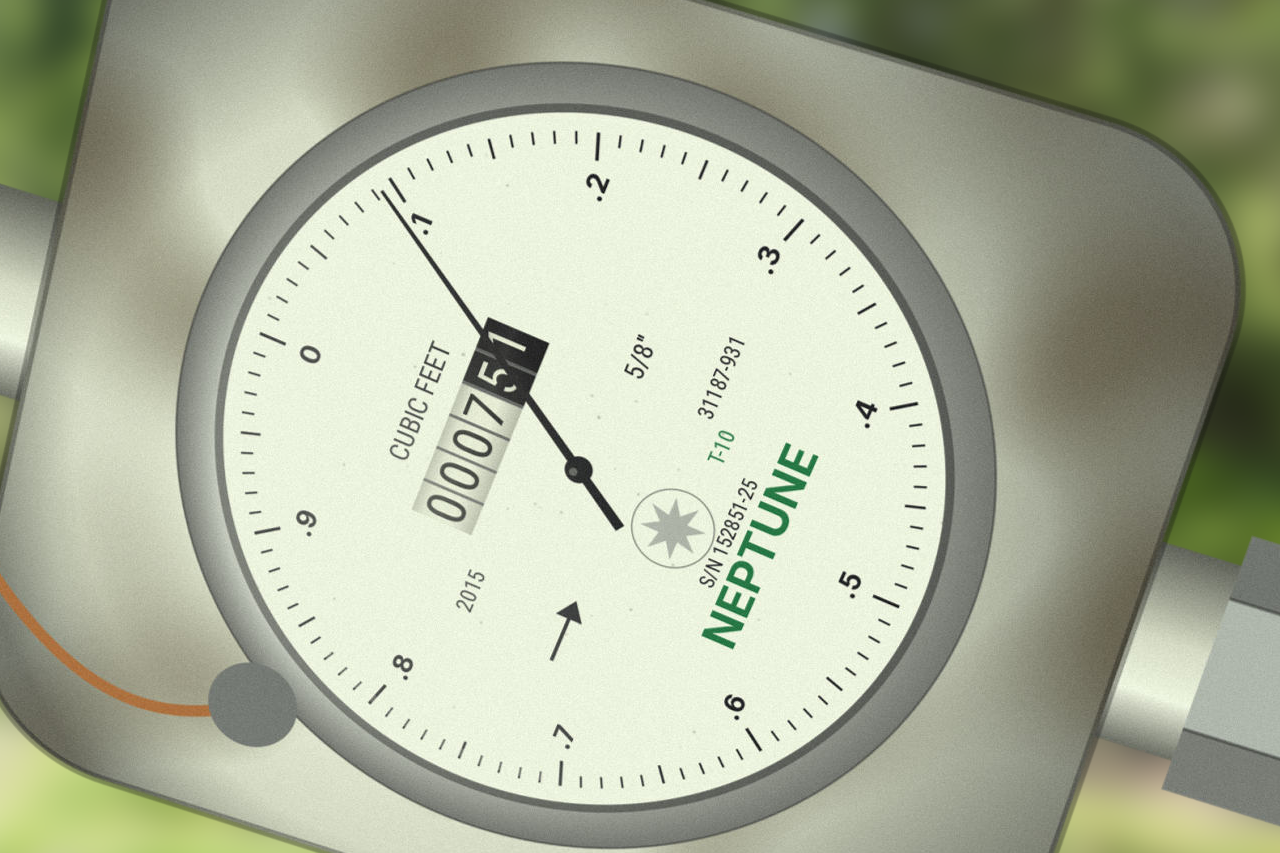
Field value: 751.09 ft³
